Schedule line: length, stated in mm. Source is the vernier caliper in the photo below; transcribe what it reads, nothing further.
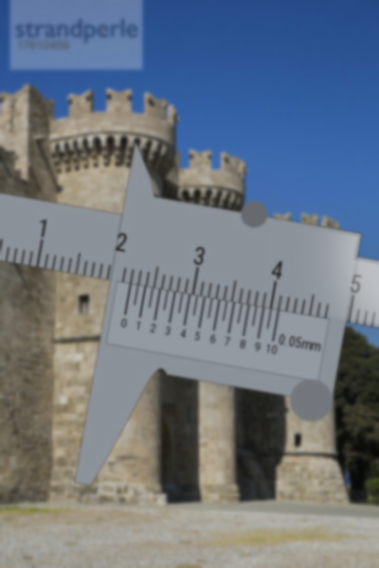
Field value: 22.0 mm
